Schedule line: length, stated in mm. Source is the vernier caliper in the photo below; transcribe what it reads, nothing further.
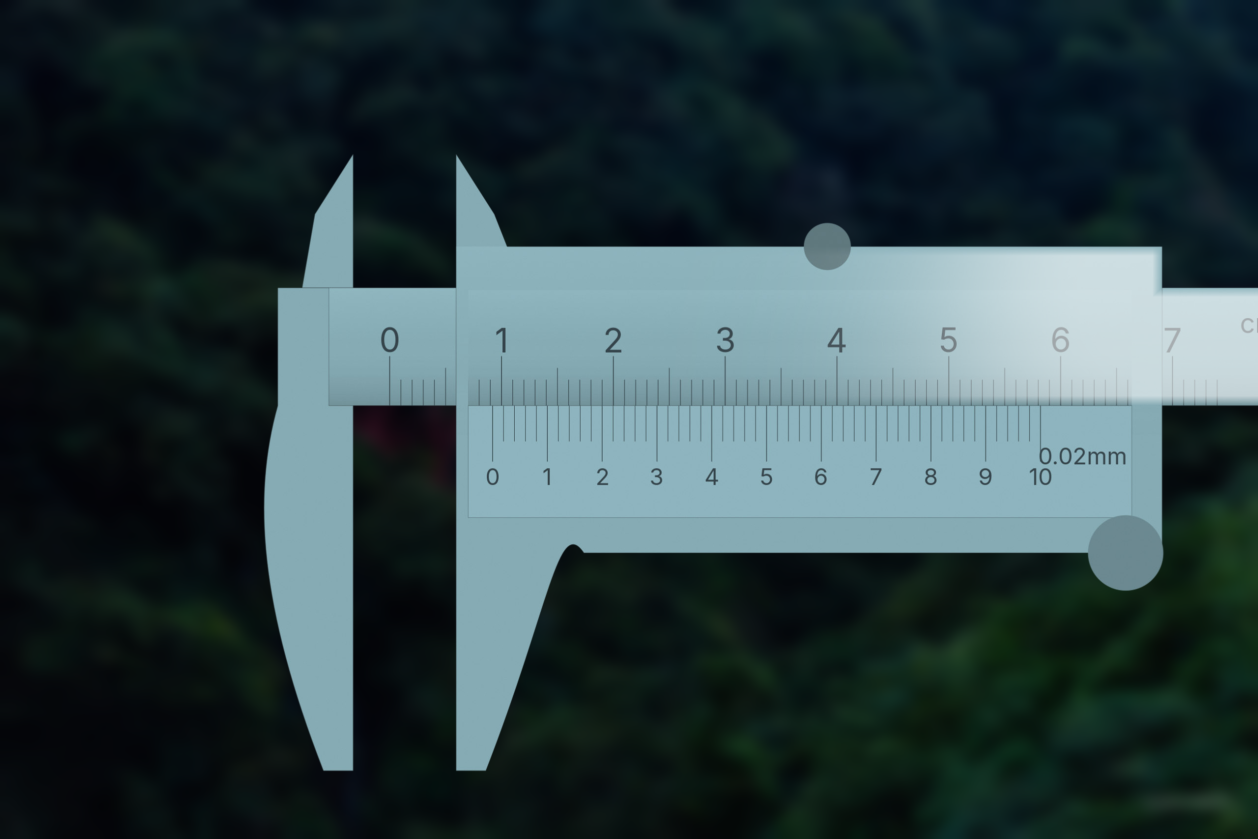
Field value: 9.2 mm
